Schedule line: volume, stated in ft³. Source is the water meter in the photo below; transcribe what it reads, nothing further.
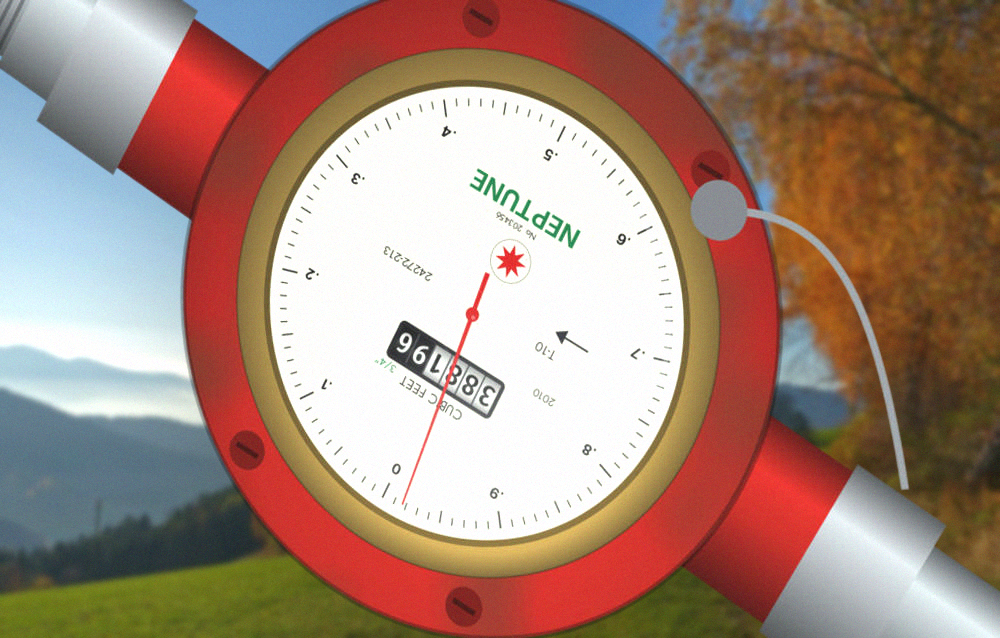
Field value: 388195.98 ft³
